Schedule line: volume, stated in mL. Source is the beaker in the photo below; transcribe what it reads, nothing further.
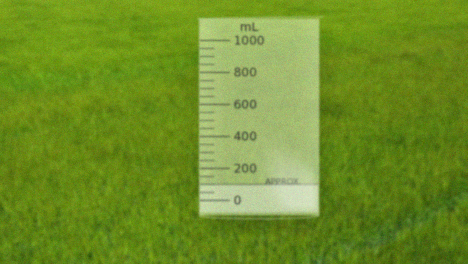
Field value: 100 mL
